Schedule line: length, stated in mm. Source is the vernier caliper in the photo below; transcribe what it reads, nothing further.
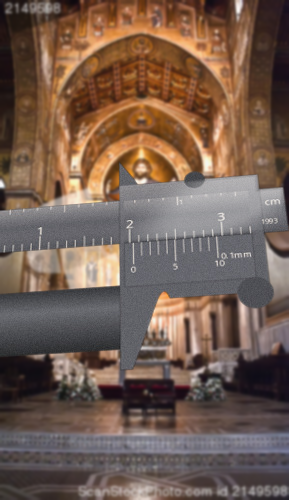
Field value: 20.4 mm
